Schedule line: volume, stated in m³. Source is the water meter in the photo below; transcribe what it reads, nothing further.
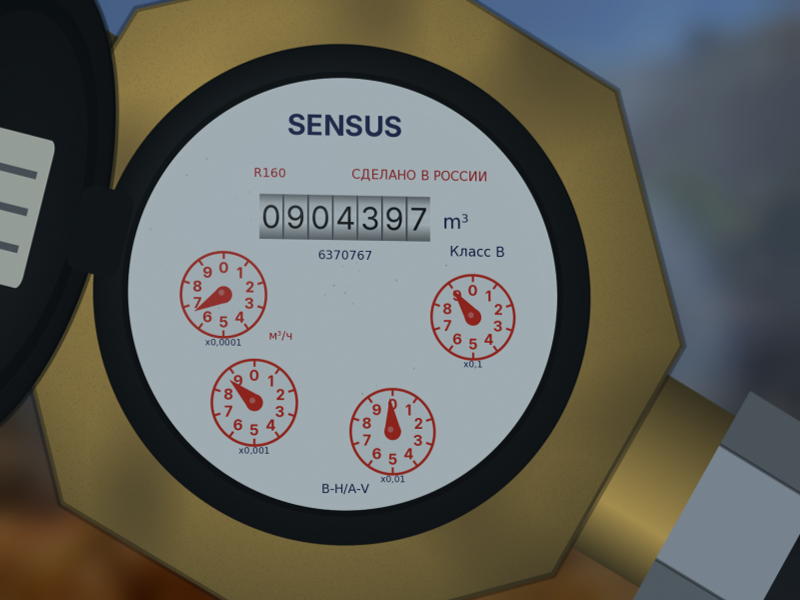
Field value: 904397.8986 m³
